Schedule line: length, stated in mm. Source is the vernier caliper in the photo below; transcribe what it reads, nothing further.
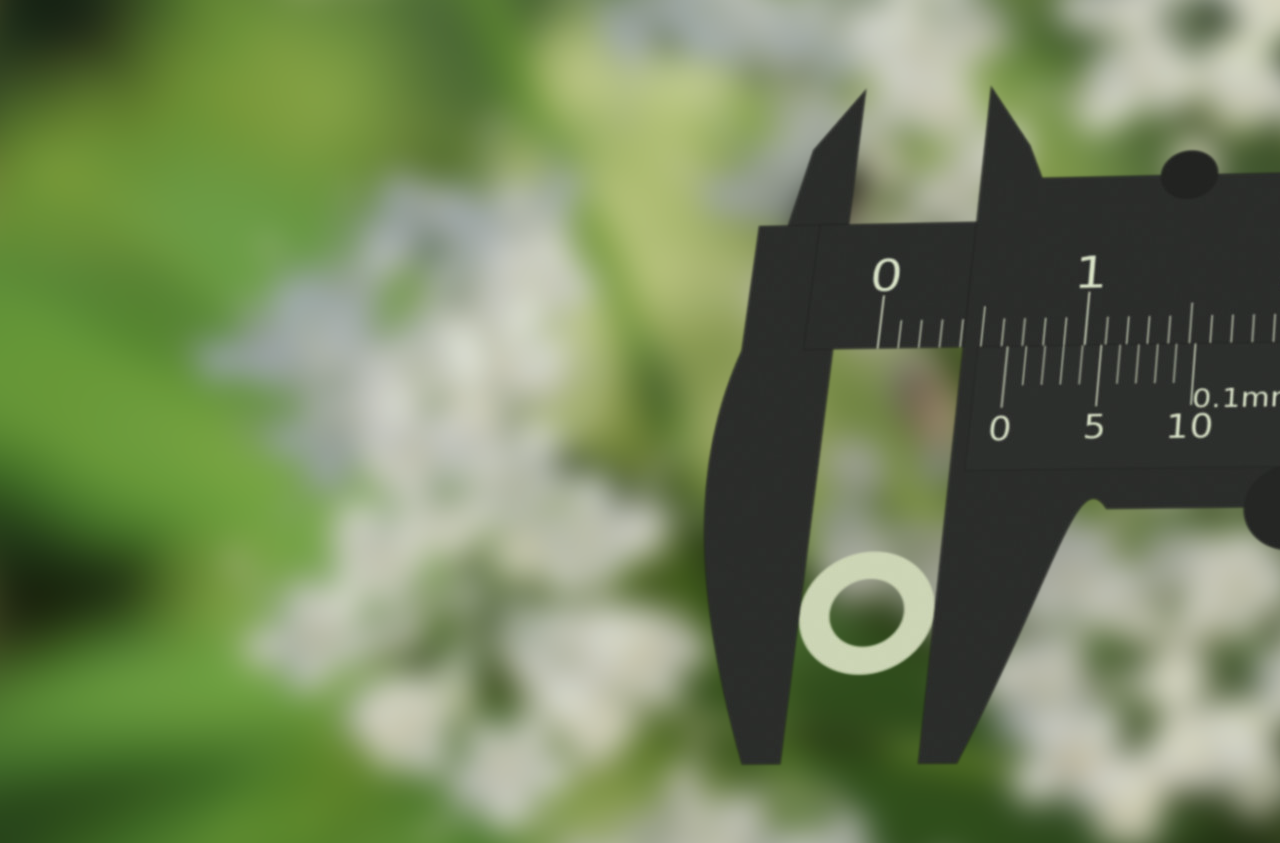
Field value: 6.3 mm
